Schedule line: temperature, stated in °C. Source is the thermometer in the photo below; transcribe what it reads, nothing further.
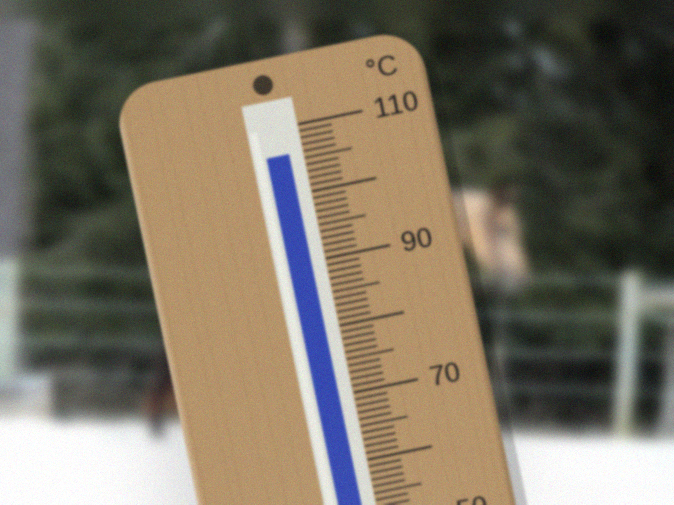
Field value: 106 °C
